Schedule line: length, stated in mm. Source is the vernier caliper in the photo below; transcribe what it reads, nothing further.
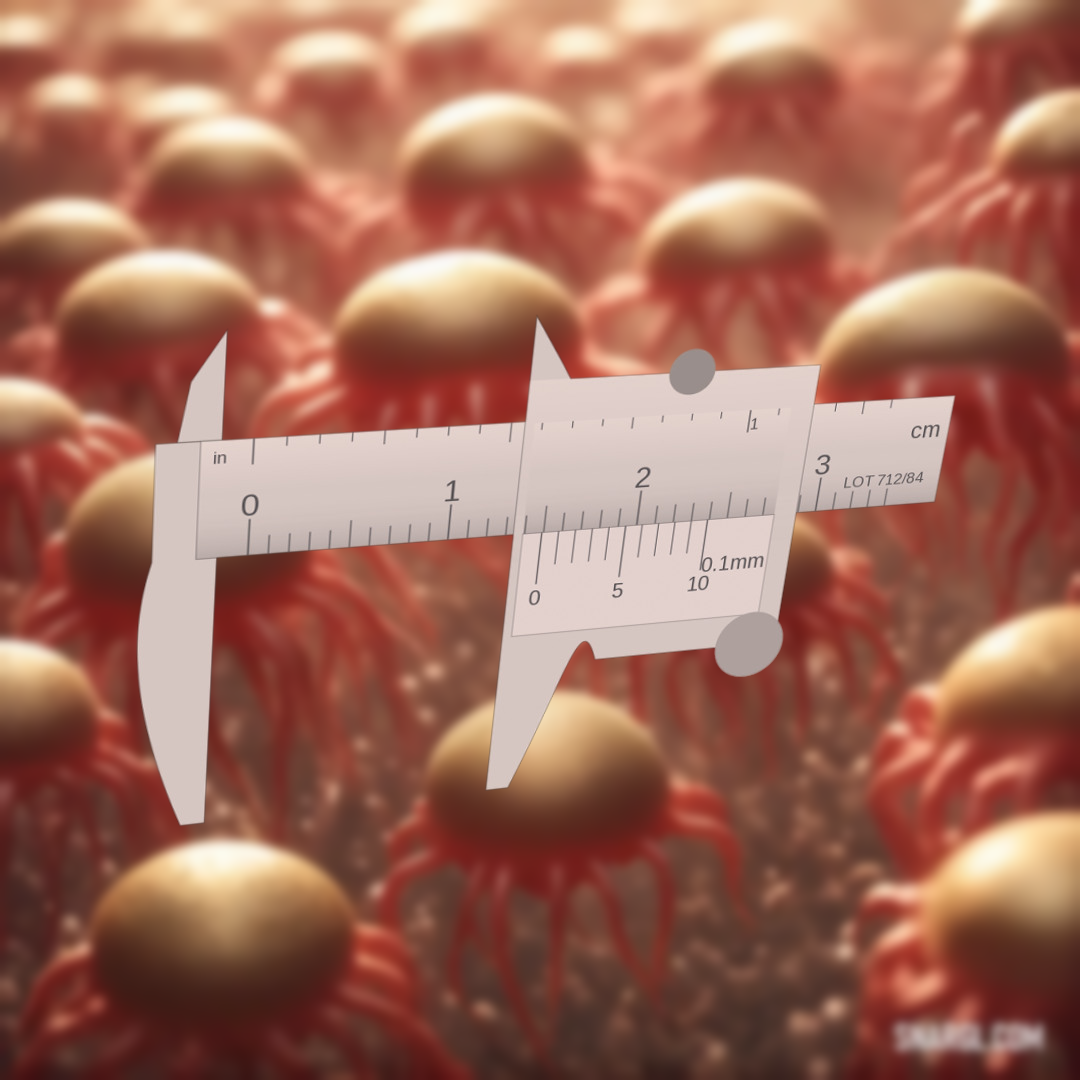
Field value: 14.9 mm
